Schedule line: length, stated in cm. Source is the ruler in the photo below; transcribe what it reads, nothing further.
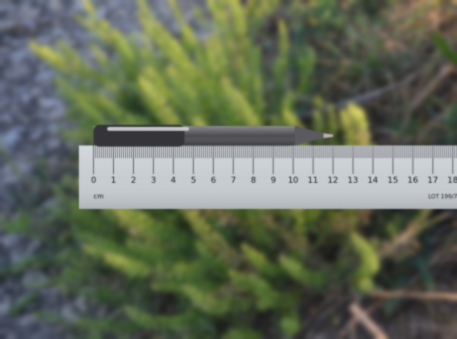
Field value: 12 cm
